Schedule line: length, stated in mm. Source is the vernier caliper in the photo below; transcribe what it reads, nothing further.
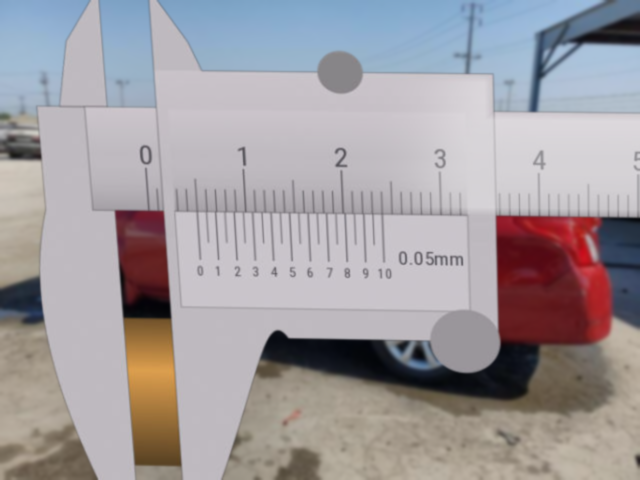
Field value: 5.0 mm
